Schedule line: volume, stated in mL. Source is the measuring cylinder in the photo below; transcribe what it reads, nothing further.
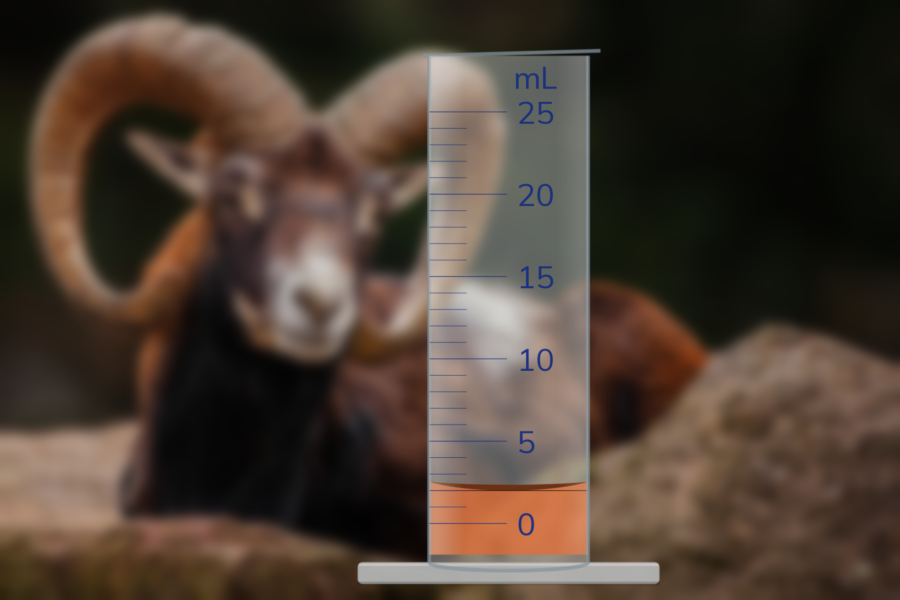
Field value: 2 mL
